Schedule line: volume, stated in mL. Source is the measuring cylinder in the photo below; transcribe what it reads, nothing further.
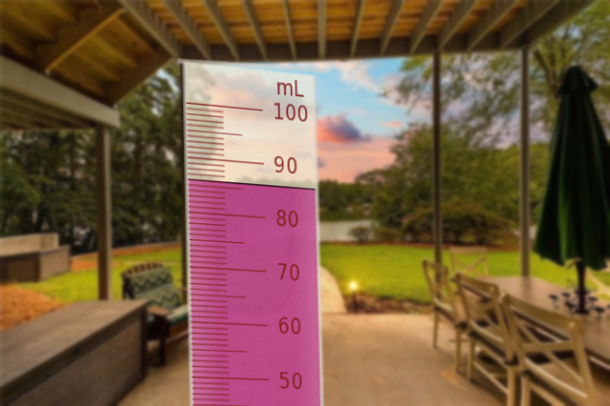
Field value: 86 mL
